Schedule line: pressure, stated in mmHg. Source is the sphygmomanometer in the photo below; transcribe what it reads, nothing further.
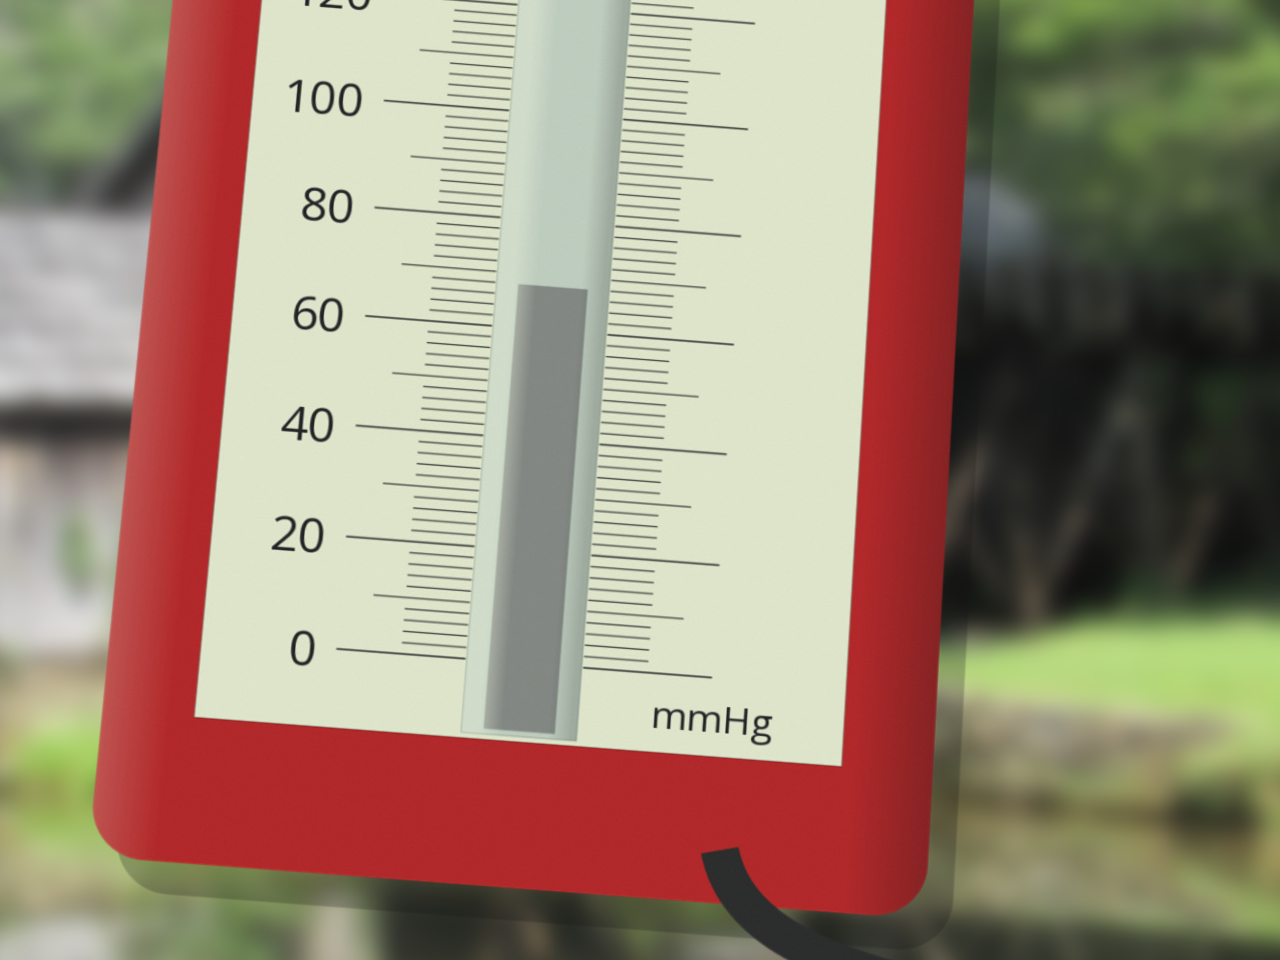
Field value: 68 mmHg
